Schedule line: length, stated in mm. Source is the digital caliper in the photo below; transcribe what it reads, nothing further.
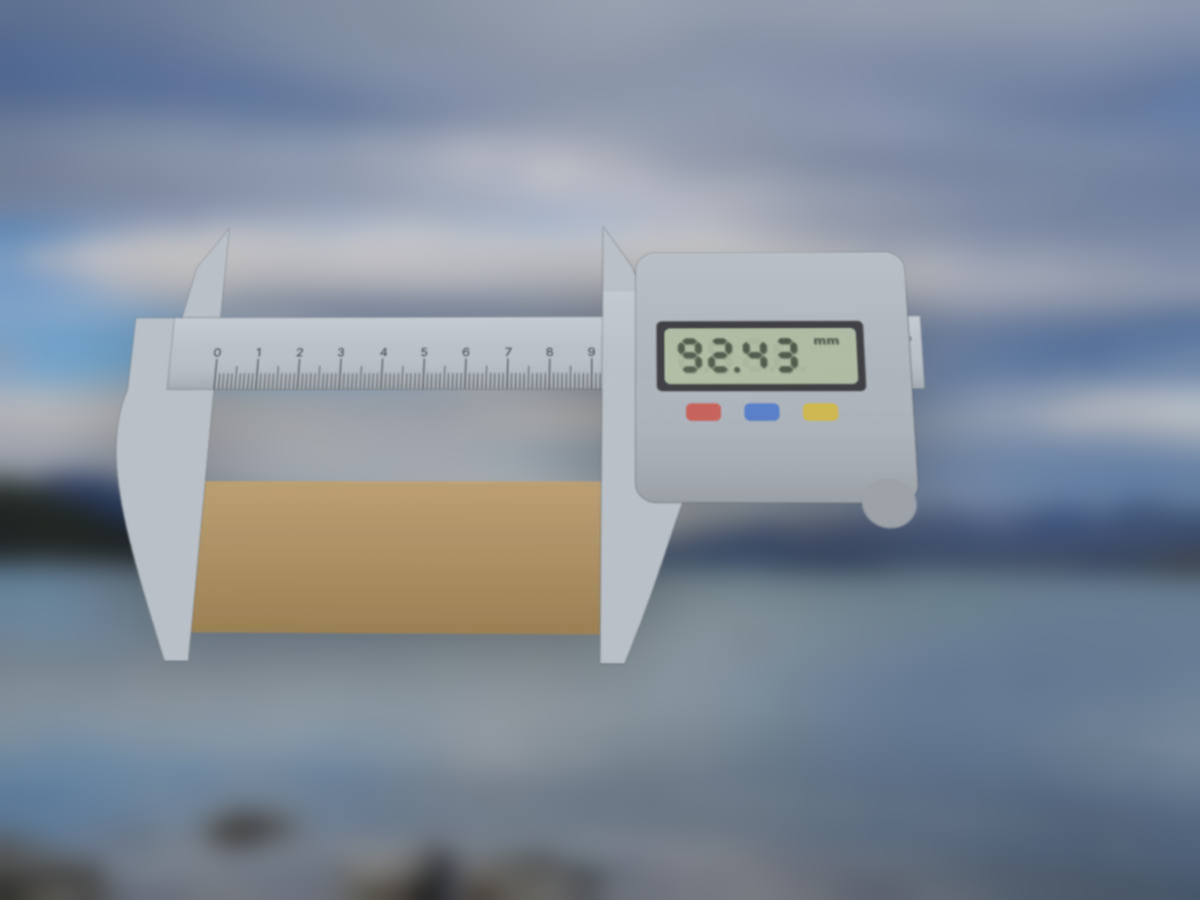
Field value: 92.43 mm
